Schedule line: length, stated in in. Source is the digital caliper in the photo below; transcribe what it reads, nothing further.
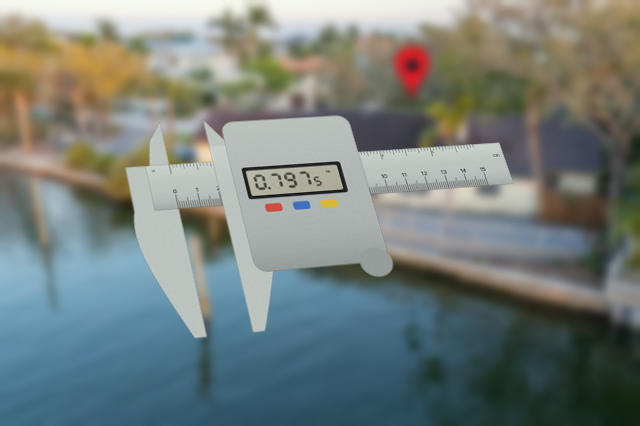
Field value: 0.7975 in
